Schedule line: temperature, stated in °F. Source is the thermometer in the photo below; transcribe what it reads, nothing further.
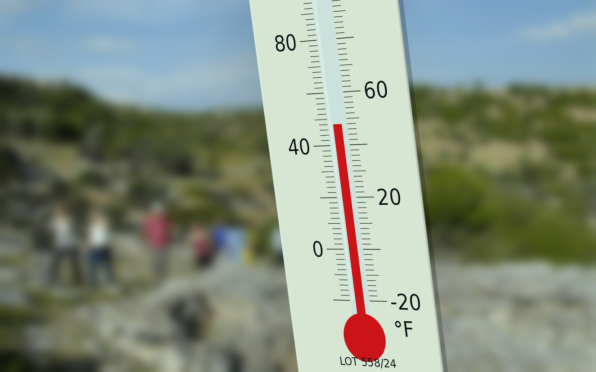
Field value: 48 °F
